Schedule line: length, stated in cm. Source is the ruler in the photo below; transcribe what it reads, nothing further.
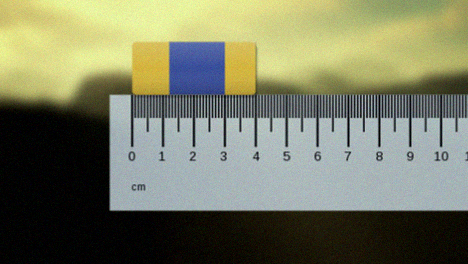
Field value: 4 cm
